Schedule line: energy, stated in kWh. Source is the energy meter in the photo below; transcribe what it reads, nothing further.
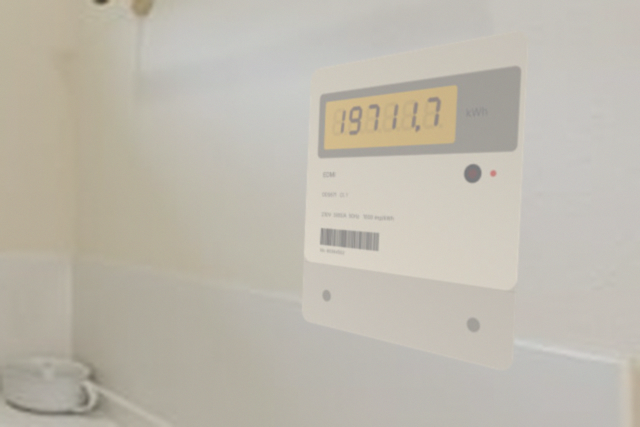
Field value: 19711.7 kWh
